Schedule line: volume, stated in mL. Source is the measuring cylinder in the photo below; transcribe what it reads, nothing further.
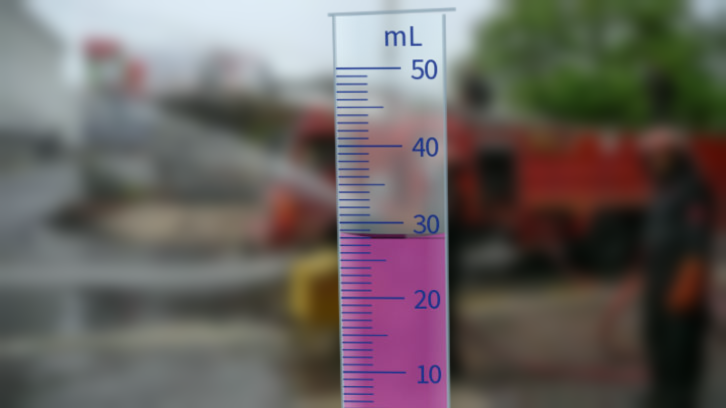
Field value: 28 mL
